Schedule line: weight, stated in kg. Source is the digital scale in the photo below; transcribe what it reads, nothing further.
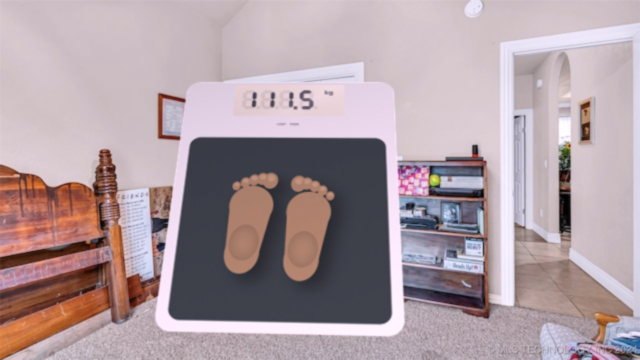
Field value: 111.5 kg
